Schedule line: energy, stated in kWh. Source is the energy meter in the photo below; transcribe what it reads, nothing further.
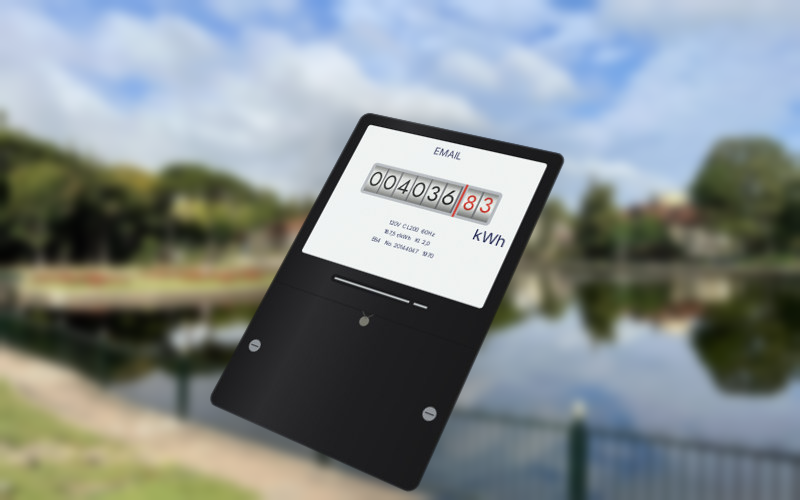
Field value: 4036.83 kWh
